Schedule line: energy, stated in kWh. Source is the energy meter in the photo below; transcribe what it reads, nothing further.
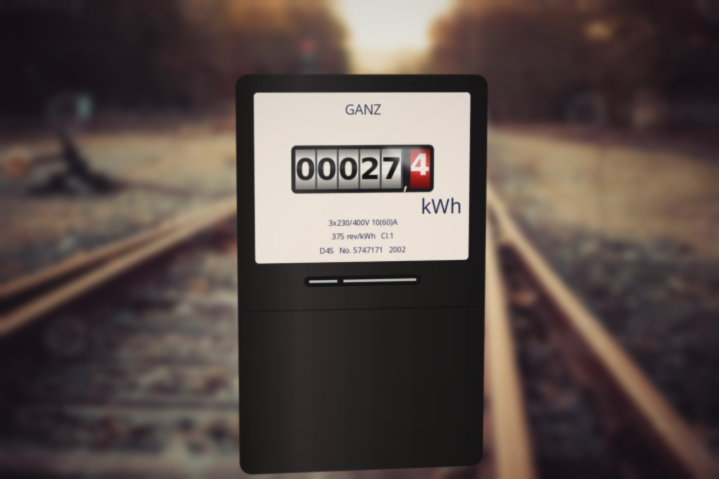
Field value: 27.4 kWh
